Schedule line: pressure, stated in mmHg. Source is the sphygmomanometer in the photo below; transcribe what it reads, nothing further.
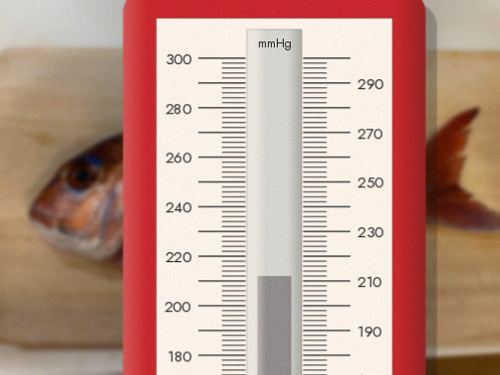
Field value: 212 mmHg
